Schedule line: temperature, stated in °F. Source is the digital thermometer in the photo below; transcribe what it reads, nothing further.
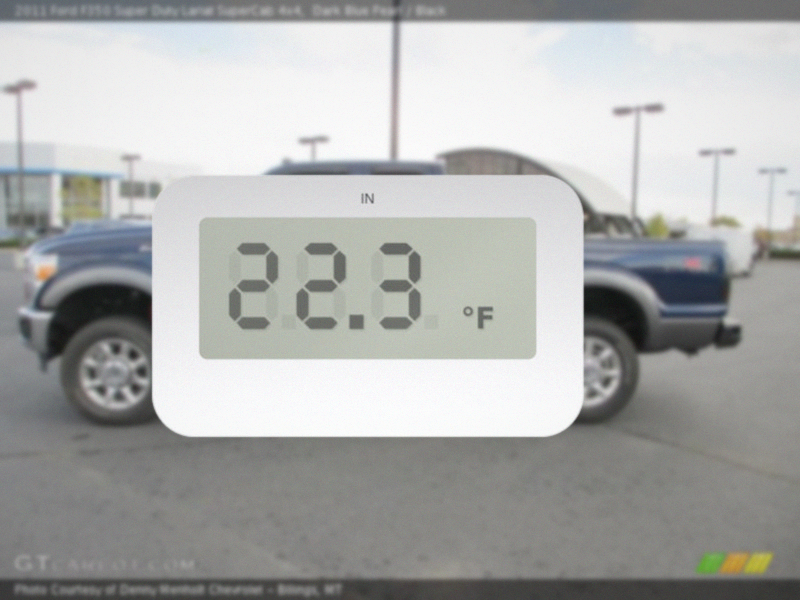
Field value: 22.3 °F
